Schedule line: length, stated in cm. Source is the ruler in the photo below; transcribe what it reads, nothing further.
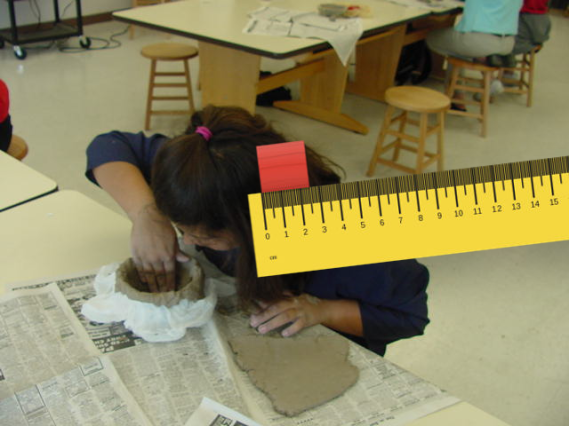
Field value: 2.5 cm
